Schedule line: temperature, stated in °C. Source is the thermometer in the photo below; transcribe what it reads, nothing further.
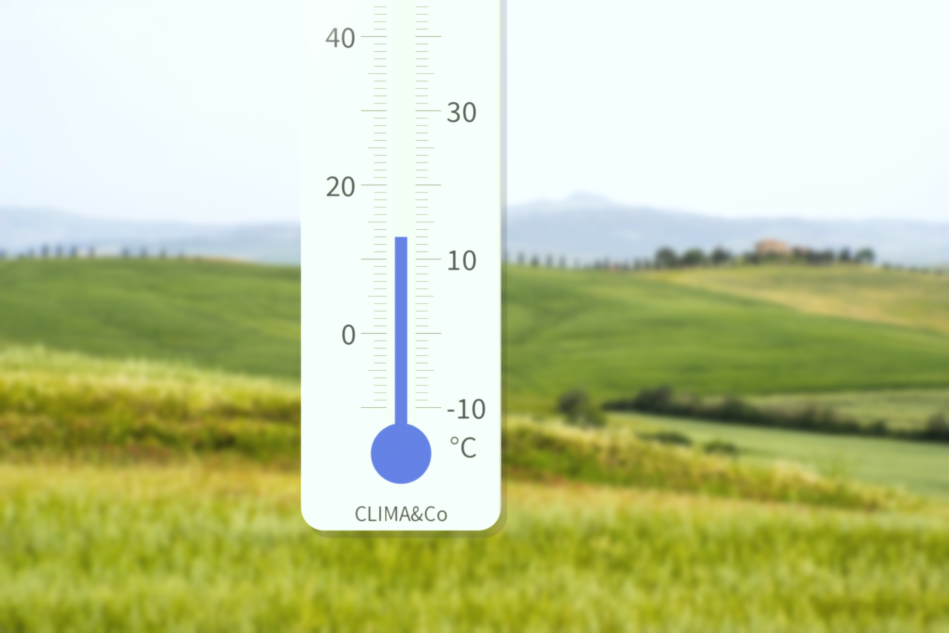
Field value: 13 °C
